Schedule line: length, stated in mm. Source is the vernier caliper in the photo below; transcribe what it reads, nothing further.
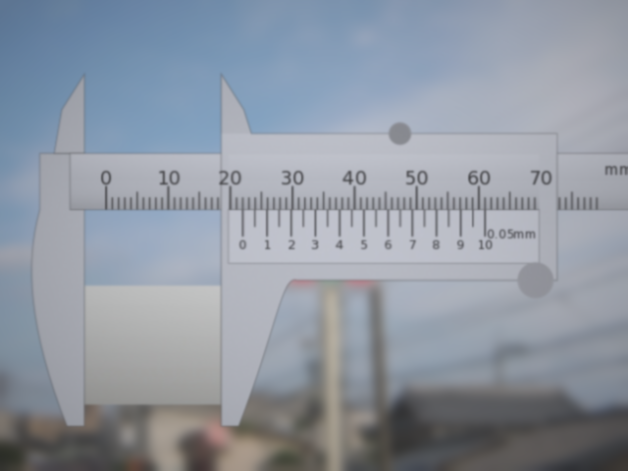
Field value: 22.0 mm
